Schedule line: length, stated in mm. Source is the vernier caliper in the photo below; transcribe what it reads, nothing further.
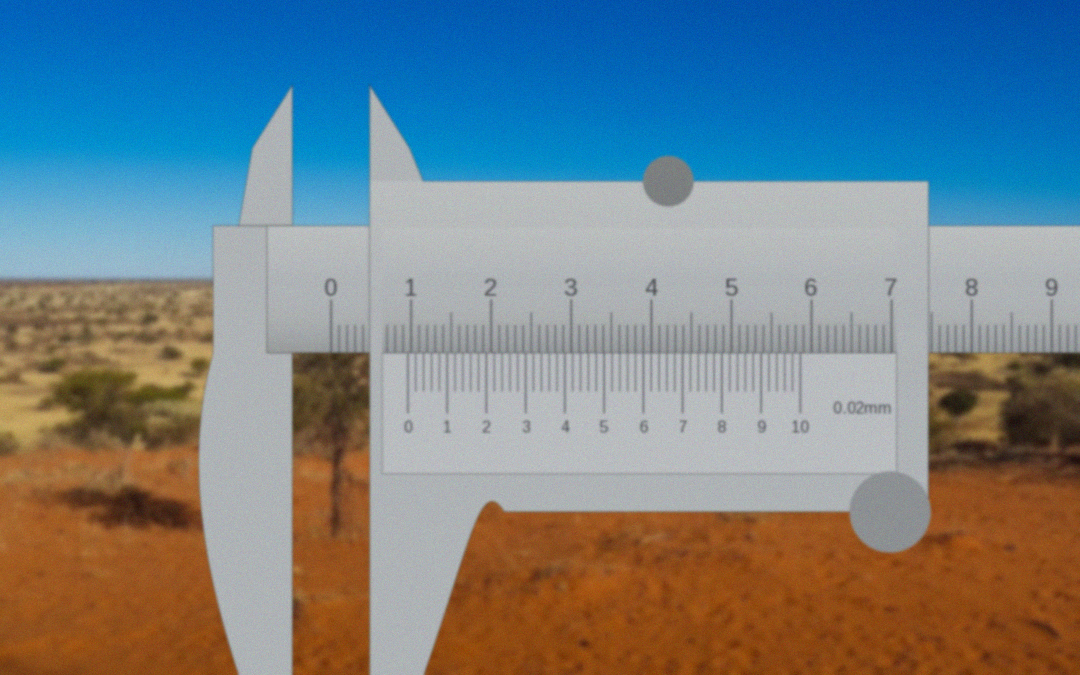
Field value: 9.6 mm
